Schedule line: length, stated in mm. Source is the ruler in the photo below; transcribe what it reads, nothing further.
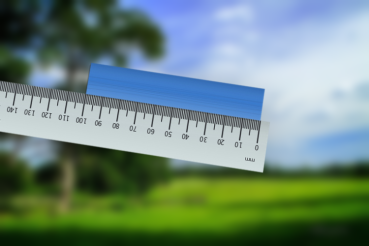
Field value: 100 mm
